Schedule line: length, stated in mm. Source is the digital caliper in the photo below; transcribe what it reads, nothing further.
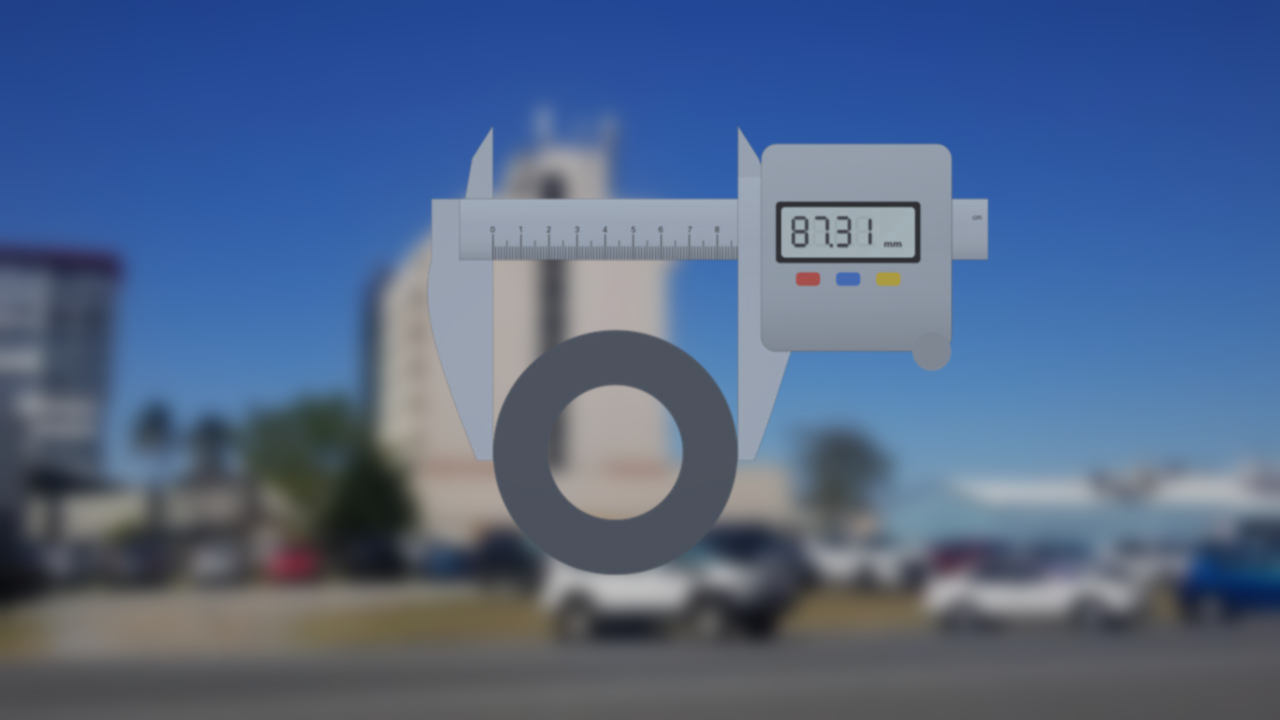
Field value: 87.31 mm
